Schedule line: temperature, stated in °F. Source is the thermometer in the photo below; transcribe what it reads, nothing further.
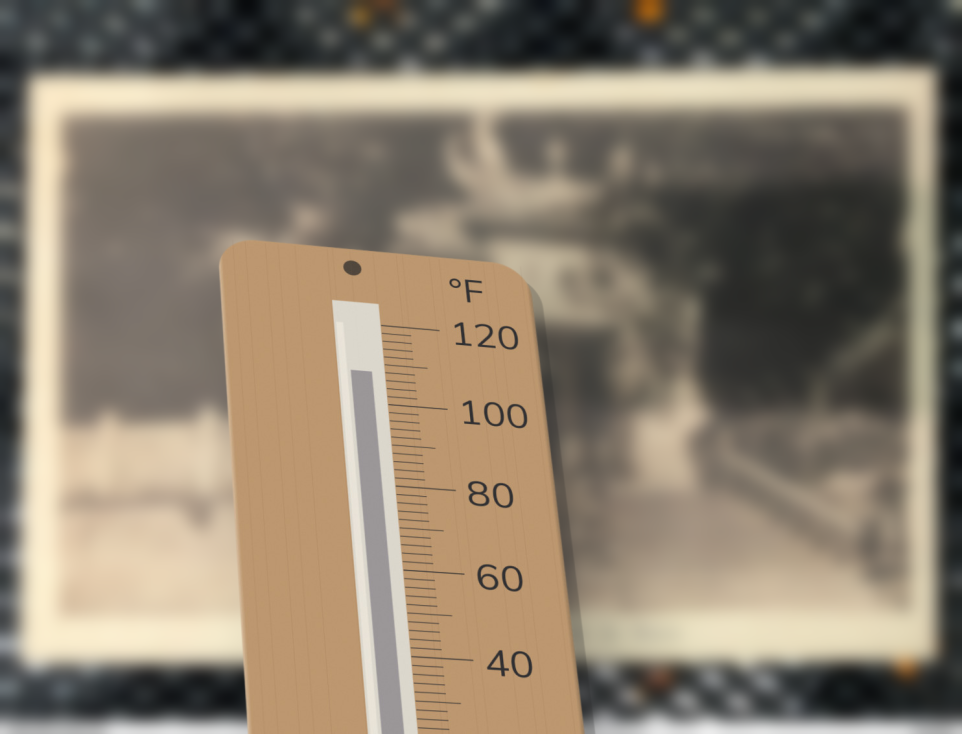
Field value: 108 °F
